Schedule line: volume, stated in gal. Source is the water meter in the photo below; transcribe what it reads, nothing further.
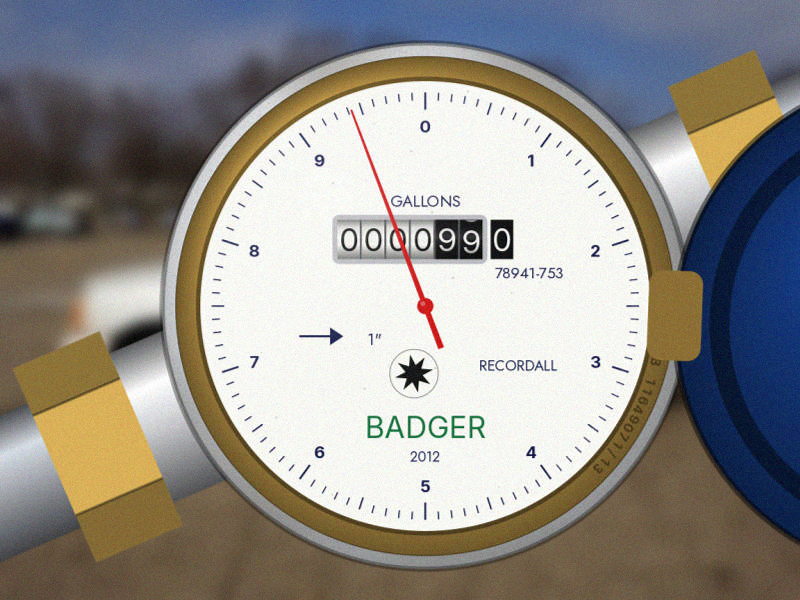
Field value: 989.4 gal
